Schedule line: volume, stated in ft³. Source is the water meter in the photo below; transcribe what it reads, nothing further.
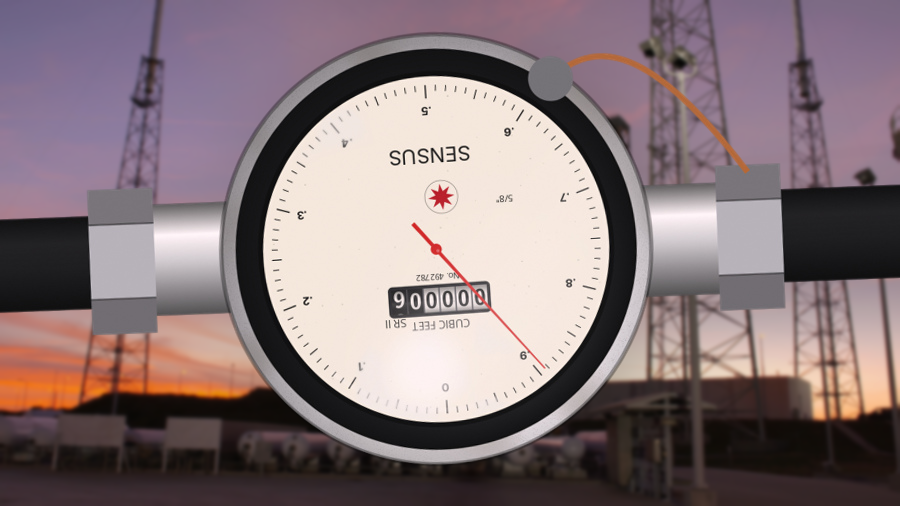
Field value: 5.89 ft³
